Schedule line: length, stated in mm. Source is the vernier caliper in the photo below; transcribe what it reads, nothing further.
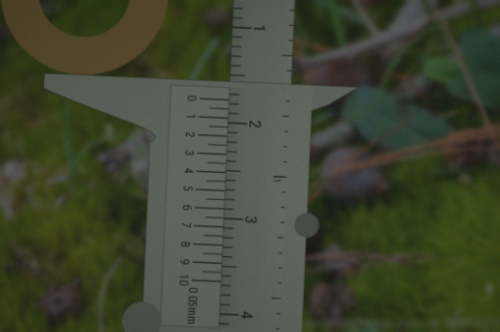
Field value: 17.6 mm
